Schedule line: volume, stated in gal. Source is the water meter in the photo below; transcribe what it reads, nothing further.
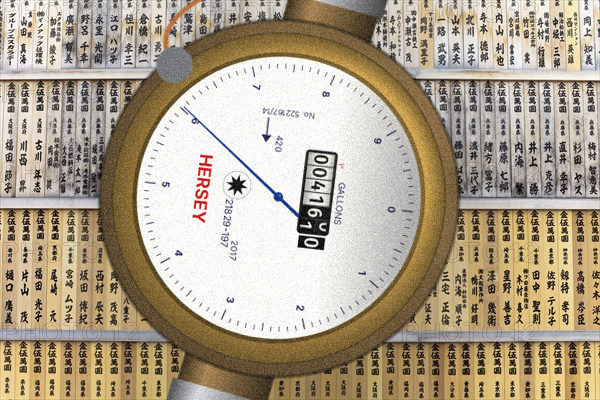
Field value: 41606.0 gal
